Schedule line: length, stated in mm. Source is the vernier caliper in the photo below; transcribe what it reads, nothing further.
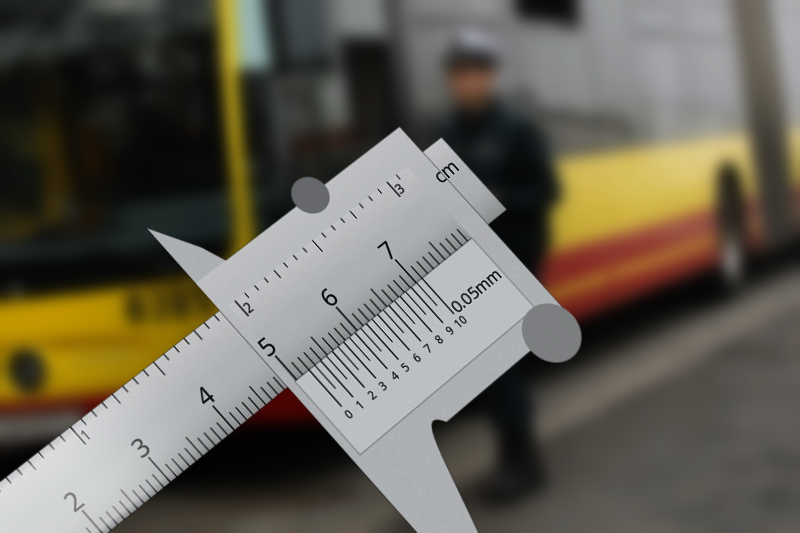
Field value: 52.0 mm
